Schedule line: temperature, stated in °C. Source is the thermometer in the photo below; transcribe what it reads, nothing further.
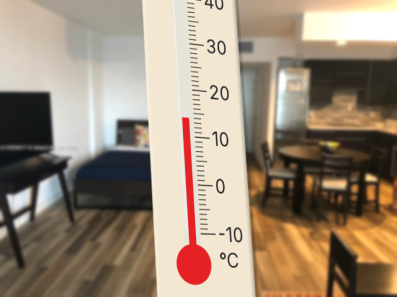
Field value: 14 °C
